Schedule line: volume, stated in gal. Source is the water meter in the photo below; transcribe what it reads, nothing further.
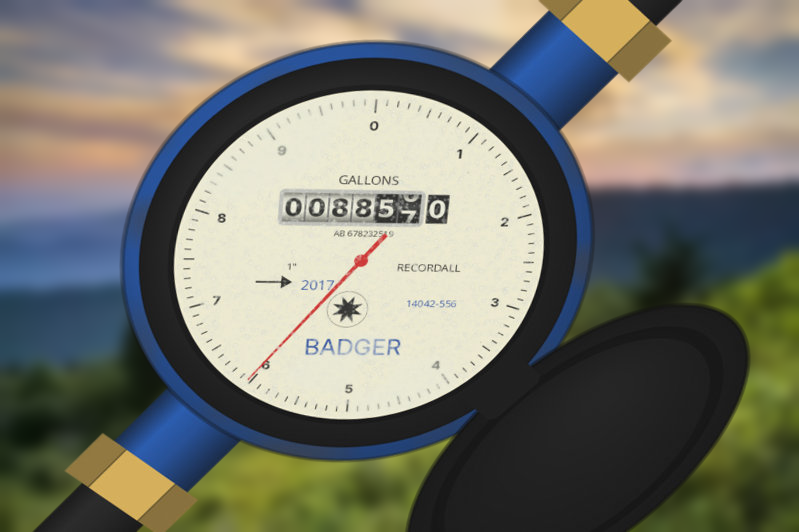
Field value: 88566.0 gal
